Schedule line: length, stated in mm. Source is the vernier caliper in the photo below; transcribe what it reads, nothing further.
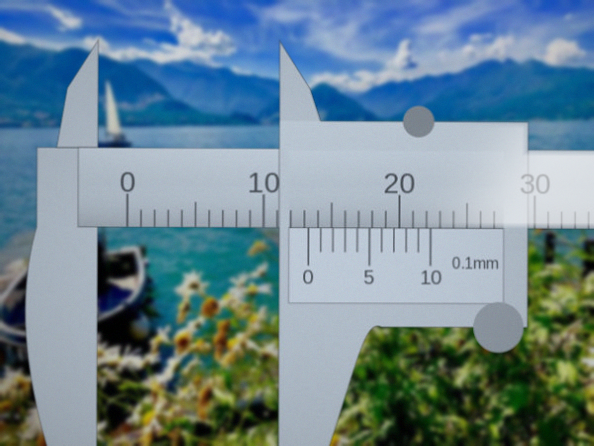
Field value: 13.3 mm
